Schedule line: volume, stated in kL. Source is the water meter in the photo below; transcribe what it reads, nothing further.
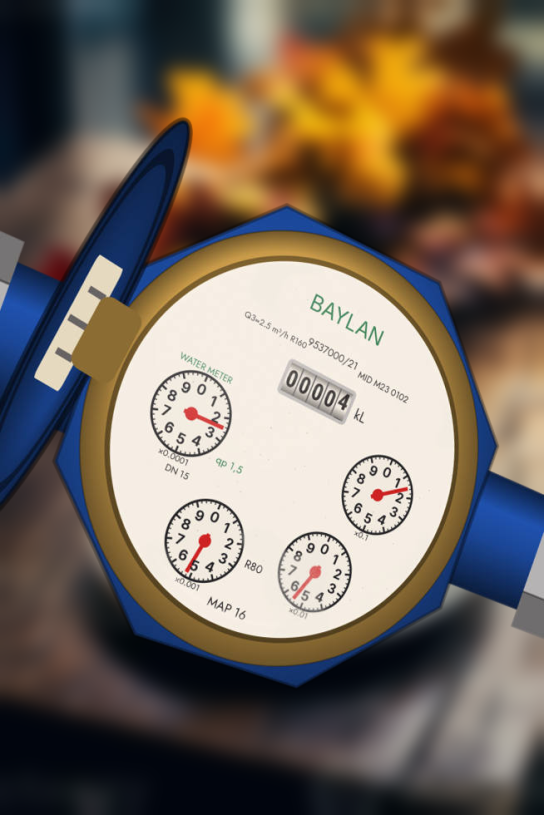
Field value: 4.1552 kL
